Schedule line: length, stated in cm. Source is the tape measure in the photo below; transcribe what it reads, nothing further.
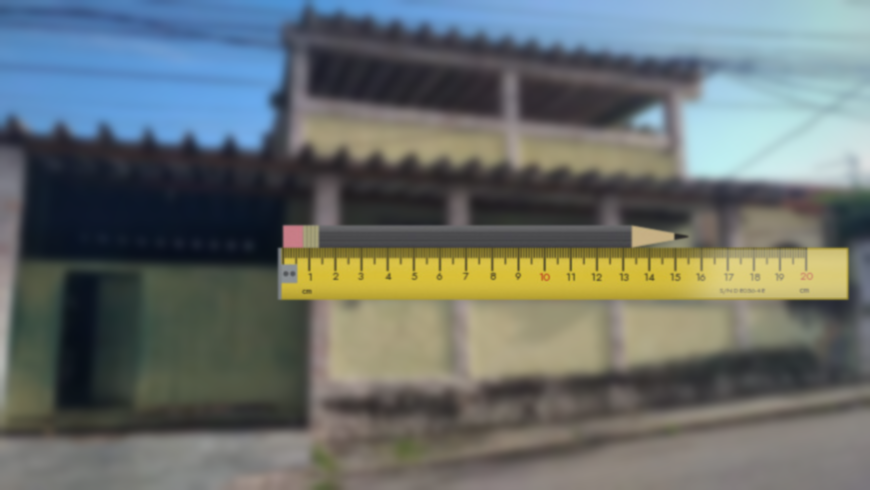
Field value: 15.5 cm
